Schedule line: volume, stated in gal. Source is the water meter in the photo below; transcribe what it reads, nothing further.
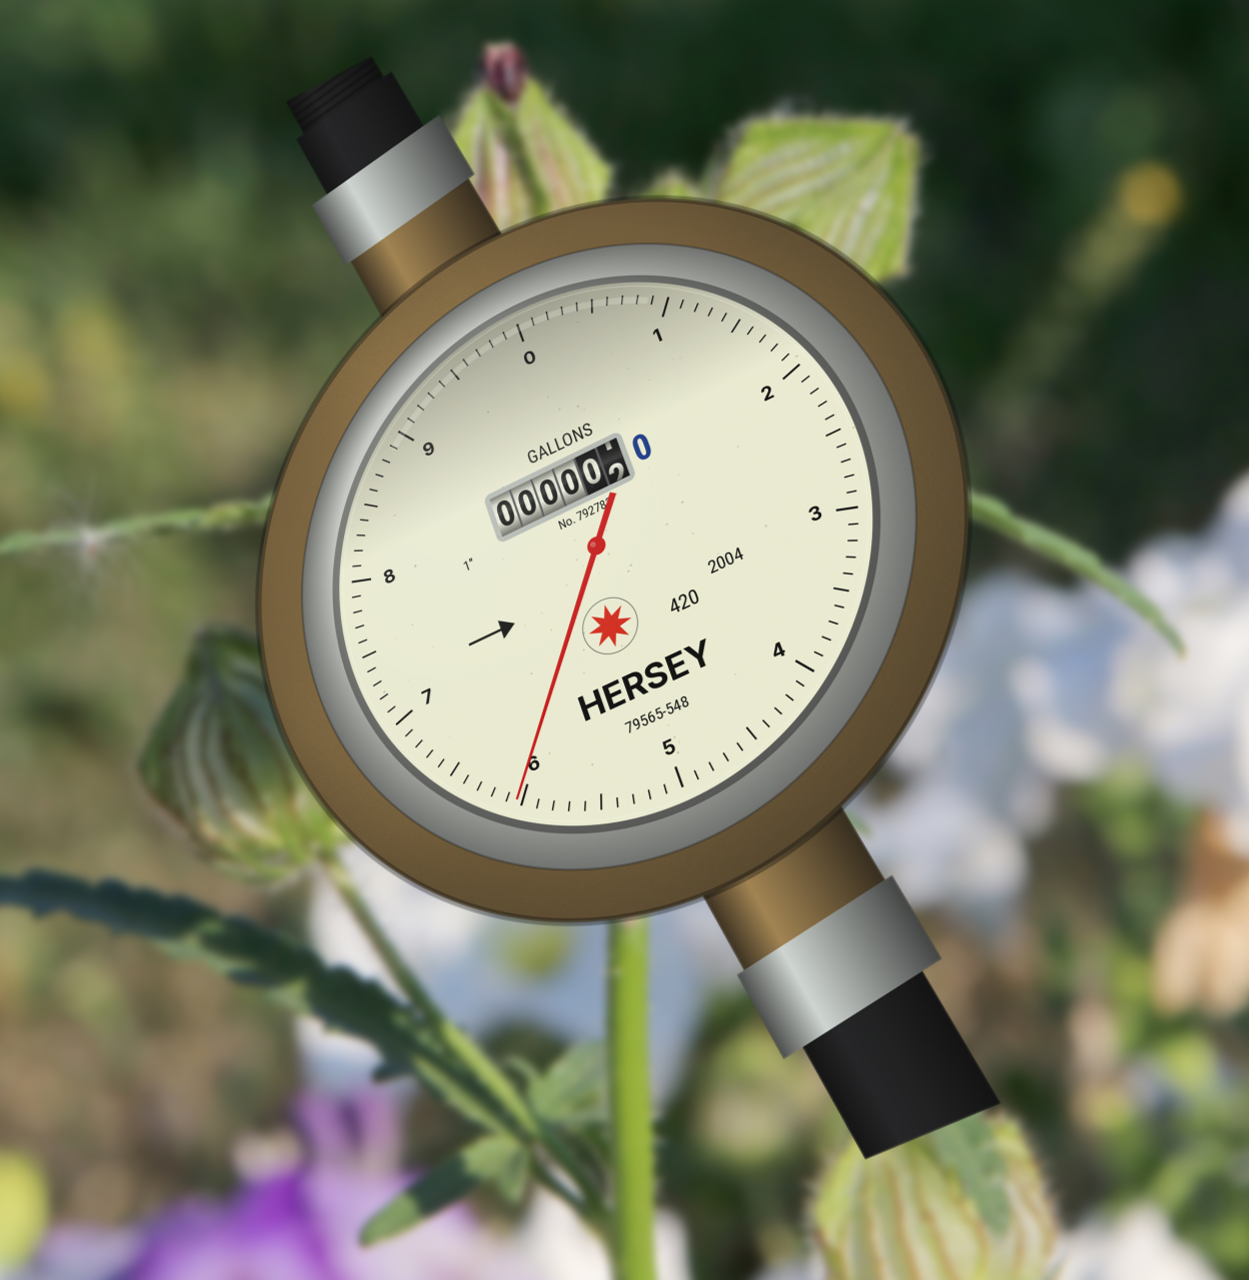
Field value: 16.0 gal
